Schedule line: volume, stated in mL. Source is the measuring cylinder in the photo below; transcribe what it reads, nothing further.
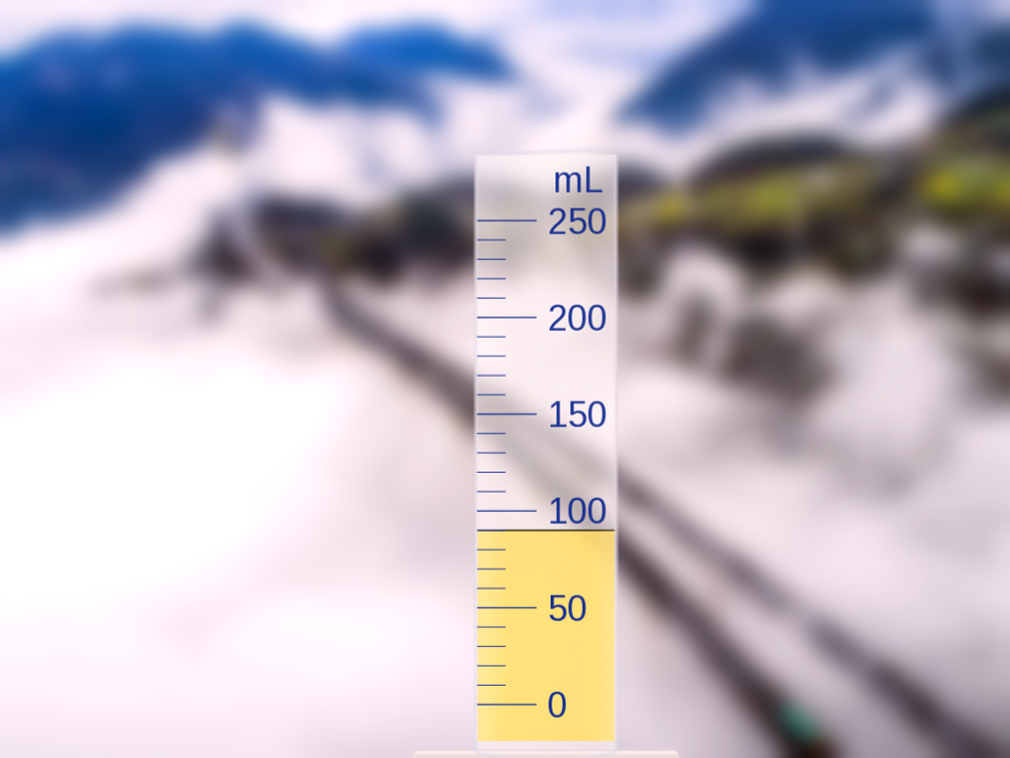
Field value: 90 mL
